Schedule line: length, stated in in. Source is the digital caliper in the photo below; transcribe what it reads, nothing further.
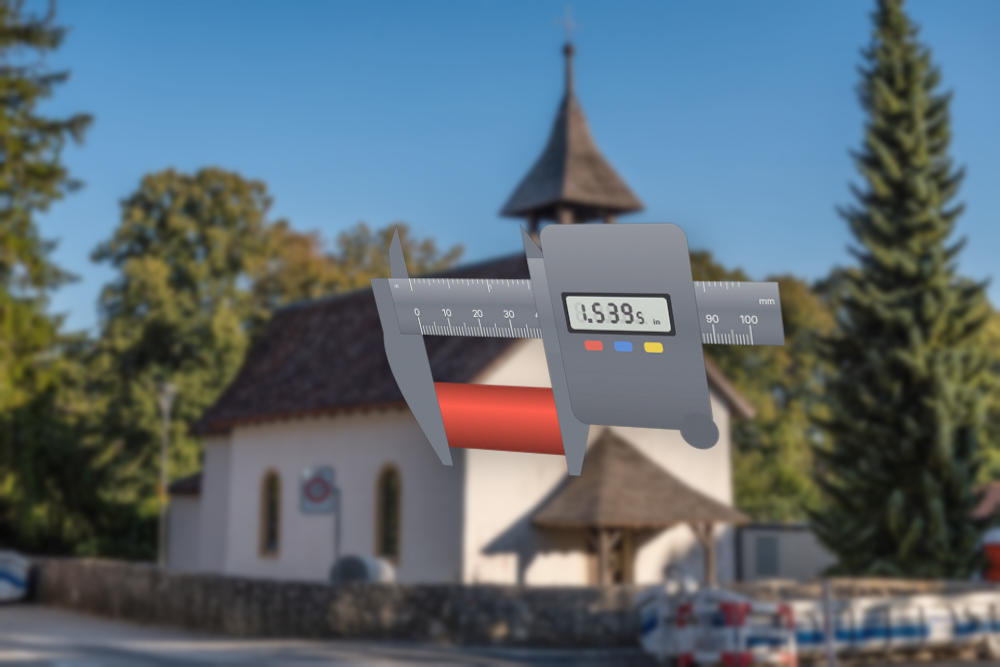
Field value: 1.5395 in
